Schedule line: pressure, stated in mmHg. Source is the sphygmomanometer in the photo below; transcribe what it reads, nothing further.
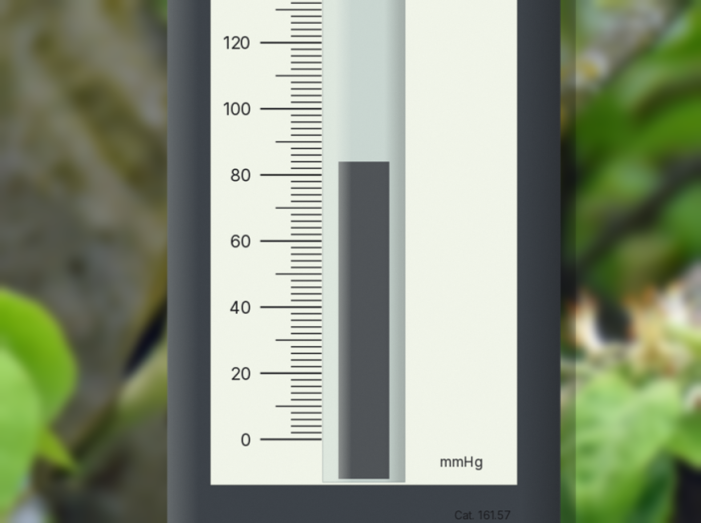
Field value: 84 mmHg
